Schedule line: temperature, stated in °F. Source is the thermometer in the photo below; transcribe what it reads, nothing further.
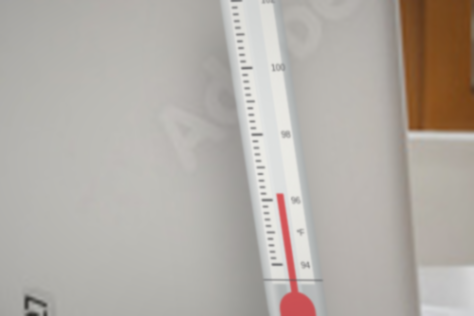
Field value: 96.2 °F
